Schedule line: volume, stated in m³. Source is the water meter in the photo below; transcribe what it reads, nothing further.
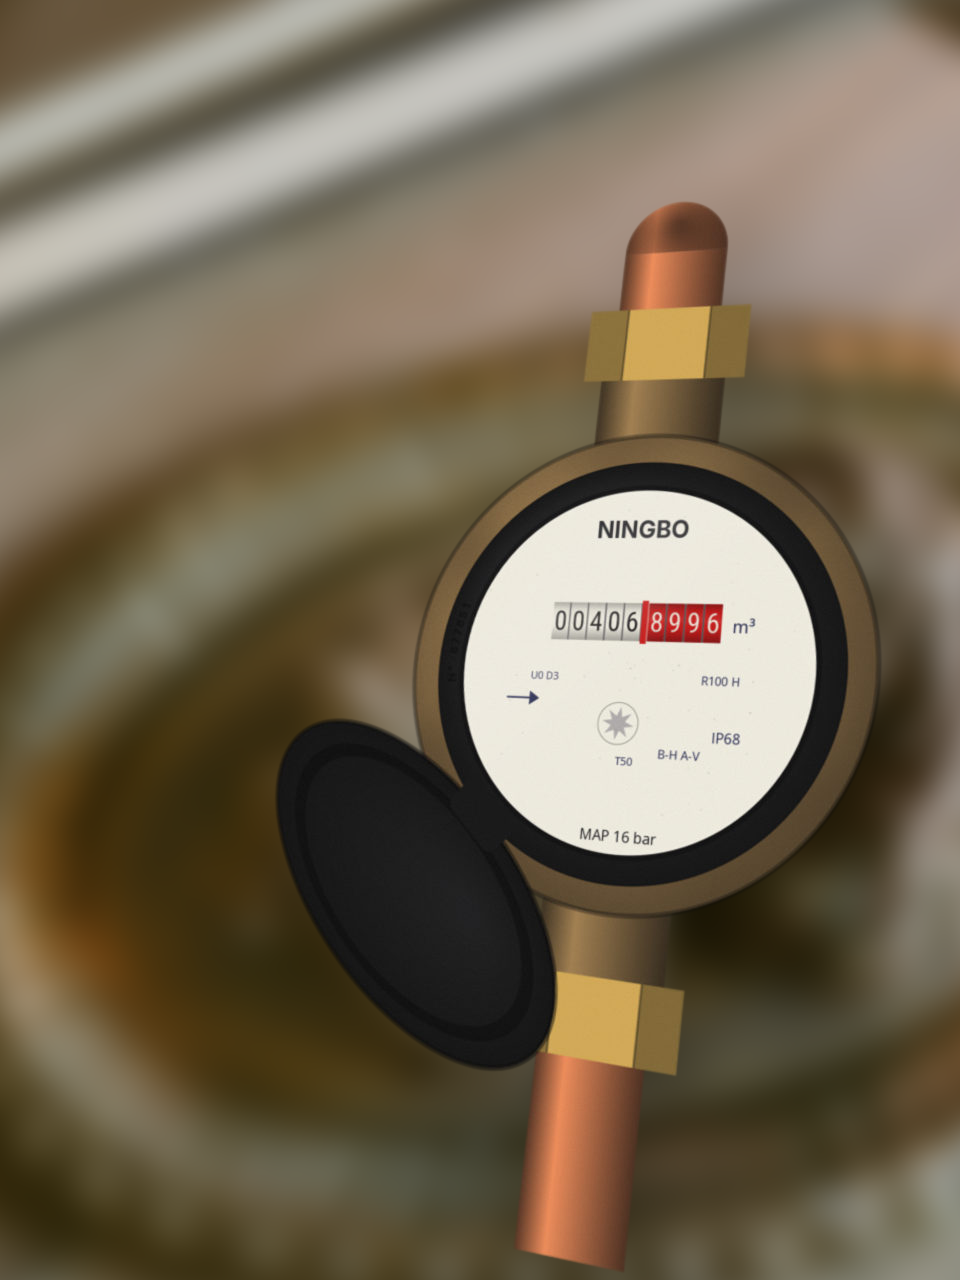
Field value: 406.8996 m³
